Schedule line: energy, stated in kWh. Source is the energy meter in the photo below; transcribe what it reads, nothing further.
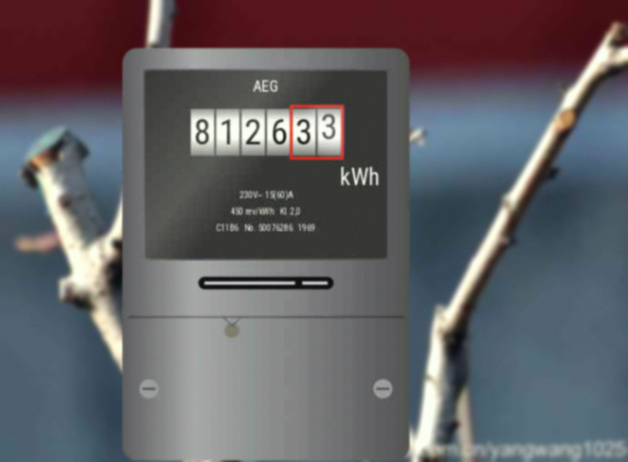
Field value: 8126.33 kWh
